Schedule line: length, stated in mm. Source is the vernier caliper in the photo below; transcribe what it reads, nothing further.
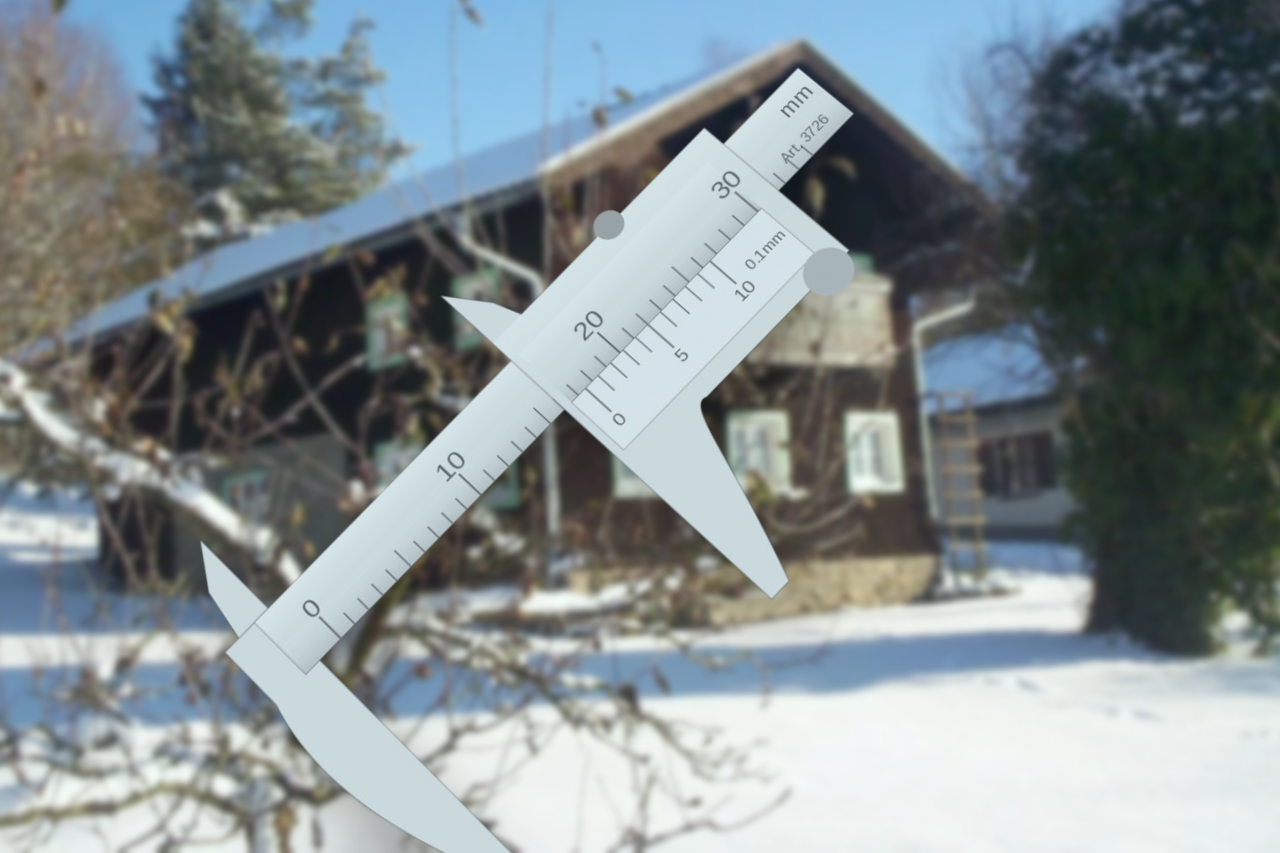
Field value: 17.5 mm
